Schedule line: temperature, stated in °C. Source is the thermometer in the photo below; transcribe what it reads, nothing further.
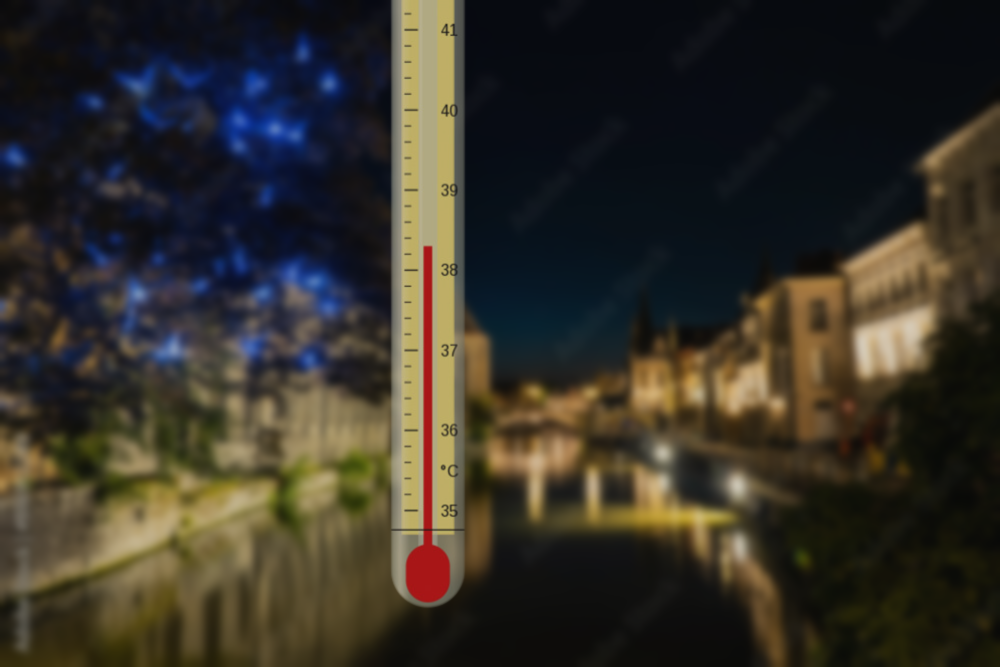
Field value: 38.3 °C
